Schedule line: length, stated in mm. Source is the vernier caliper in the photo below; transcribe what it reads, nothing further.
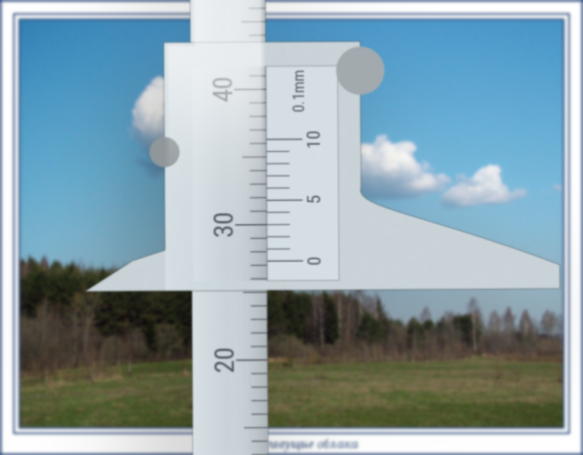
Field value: 27.3 mm
